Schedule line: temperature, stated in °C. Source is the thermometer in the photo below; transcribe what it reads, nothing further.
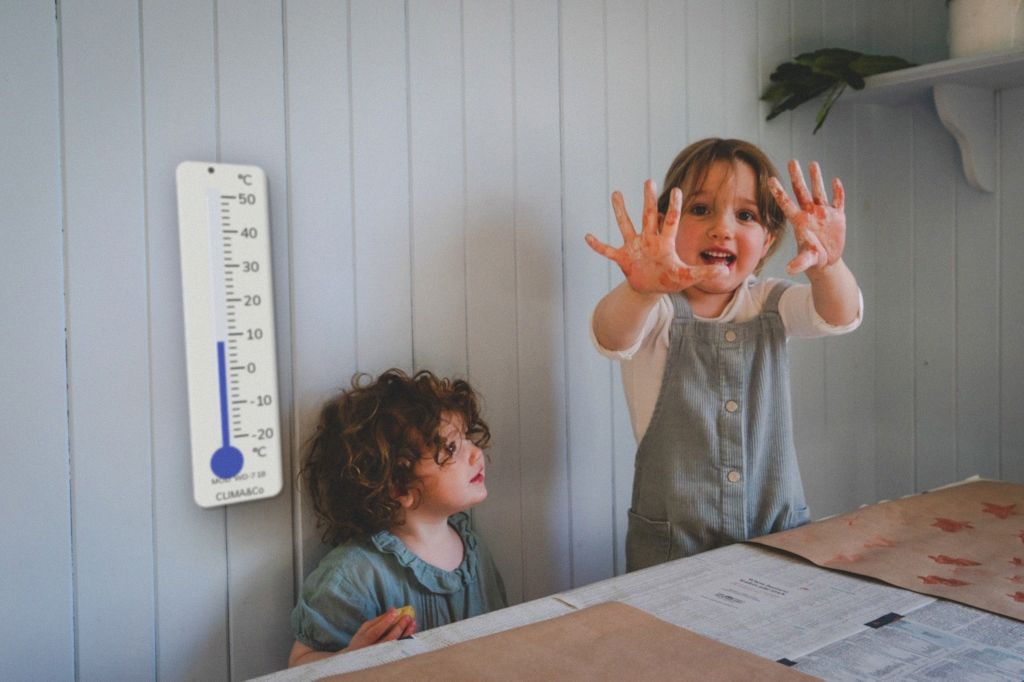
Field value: 8 °C
